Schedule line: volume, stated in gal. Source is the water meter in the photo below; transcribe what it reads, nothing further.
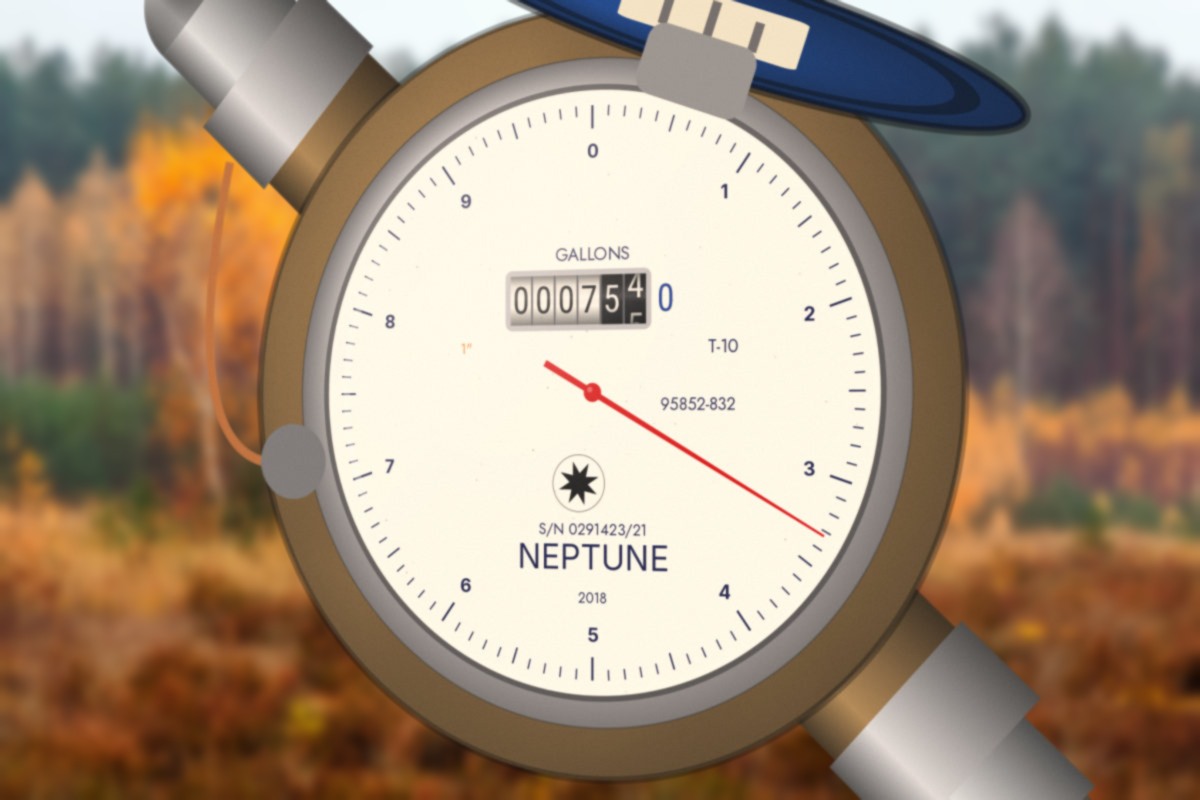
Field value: 7543.3 gal
